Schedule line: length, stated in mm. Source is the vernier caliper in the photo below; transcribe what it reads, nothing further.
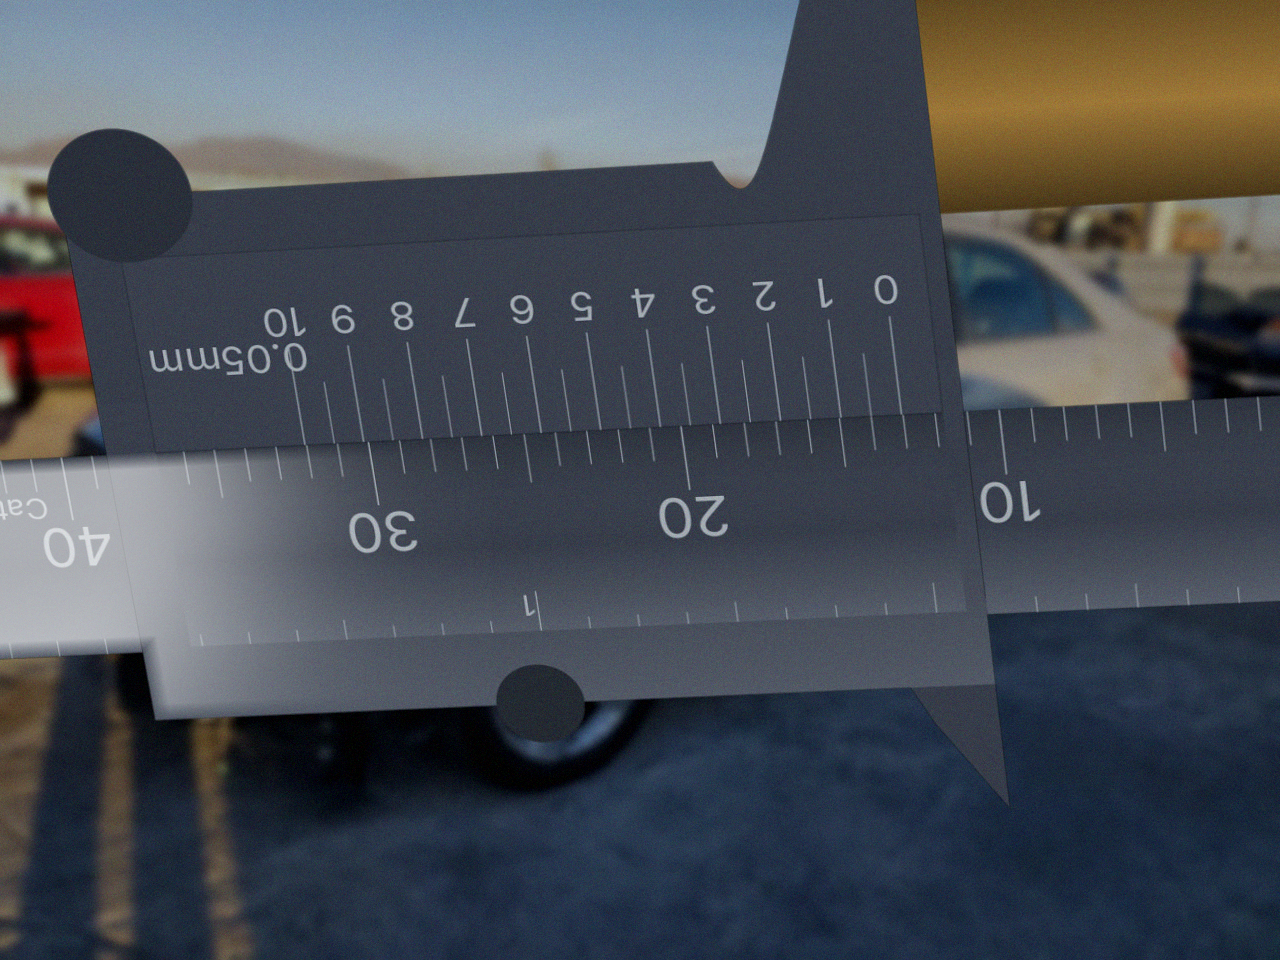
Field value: 13.05 mm
